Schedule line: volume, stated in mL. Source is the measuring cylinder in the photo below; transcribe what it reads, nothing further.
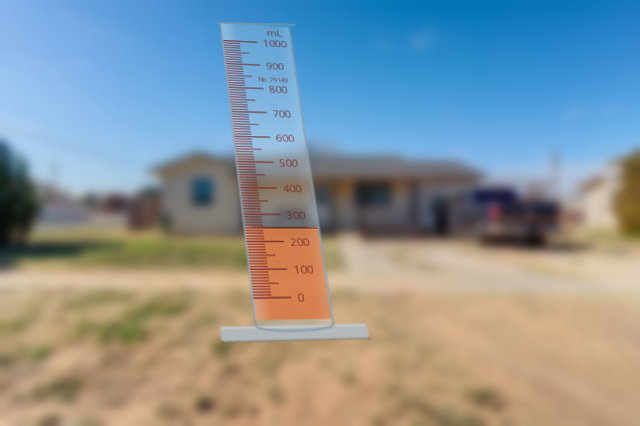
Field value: 250 mL
